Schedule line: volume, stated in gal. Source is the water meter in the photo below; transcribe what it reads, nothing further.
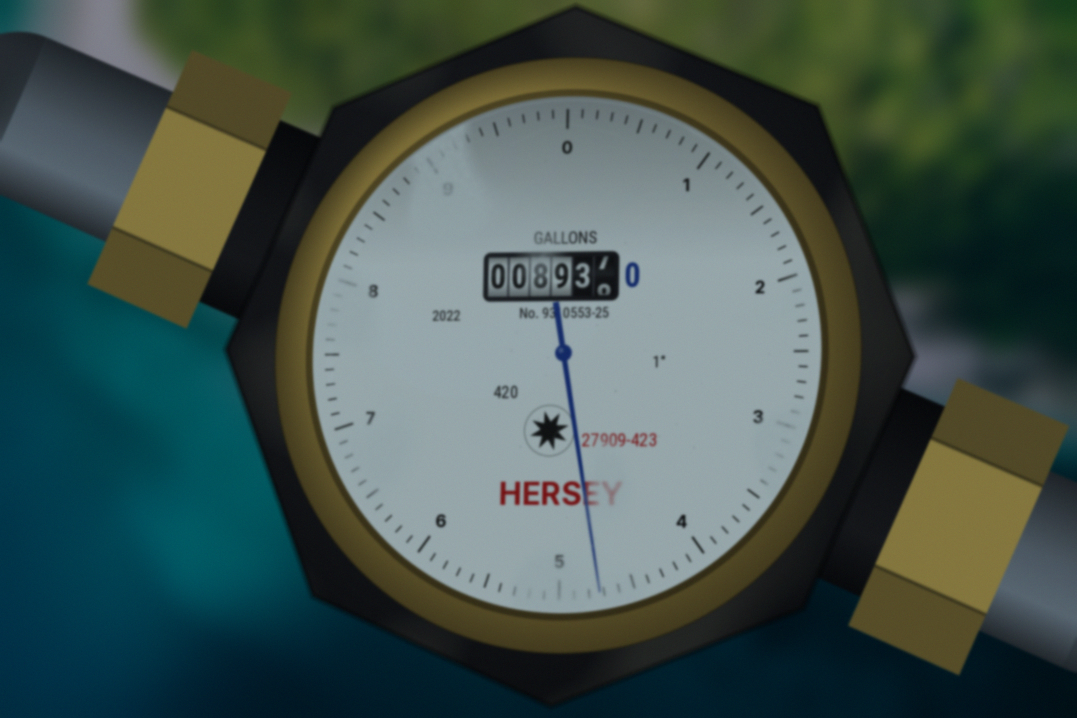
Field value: 89374.7 gal
